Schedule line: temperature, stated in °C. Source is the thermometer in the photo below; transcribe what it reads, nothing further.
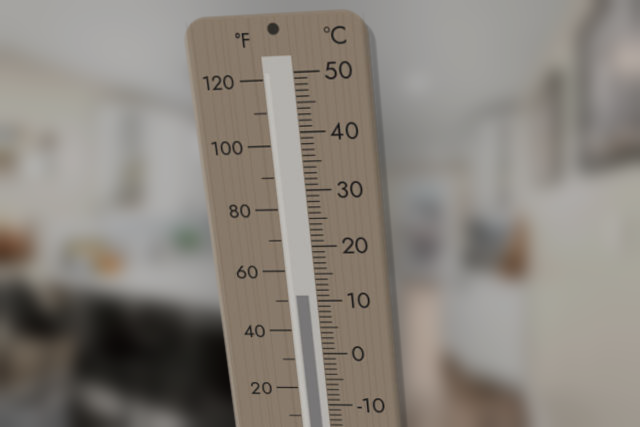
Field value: 11 °C
